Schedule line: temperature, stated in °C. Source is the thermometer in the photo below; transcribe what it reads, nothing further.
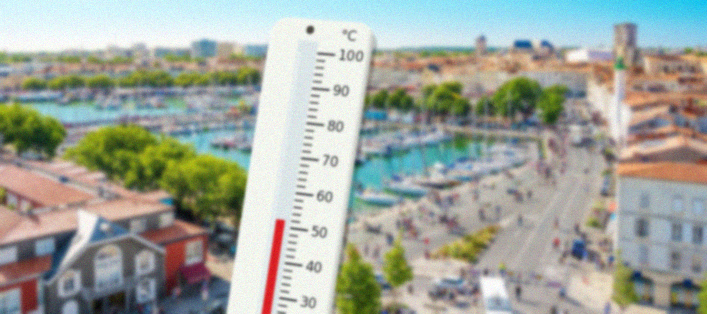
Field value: 52 °C
